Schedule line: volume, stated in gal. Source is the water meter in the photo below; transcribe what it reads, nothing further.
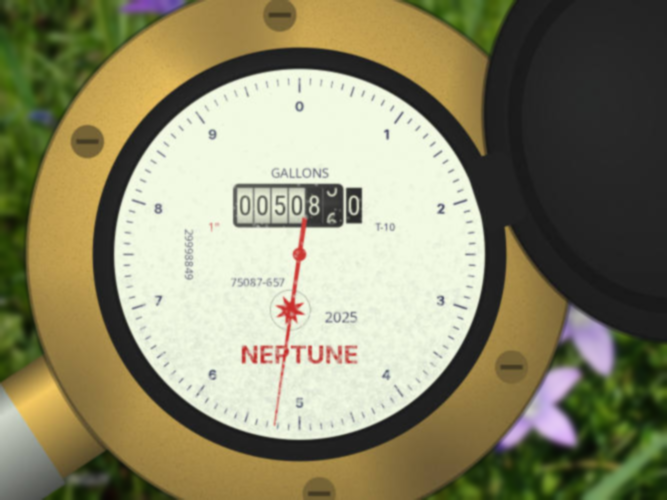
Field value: 50855.2 gal
